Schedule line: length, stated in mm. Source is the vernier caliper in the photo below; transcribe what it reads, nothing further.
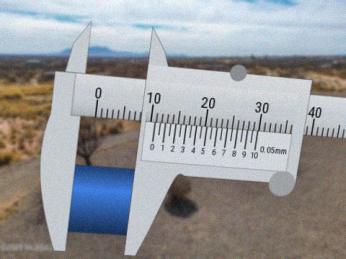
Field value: 10.8 mm
